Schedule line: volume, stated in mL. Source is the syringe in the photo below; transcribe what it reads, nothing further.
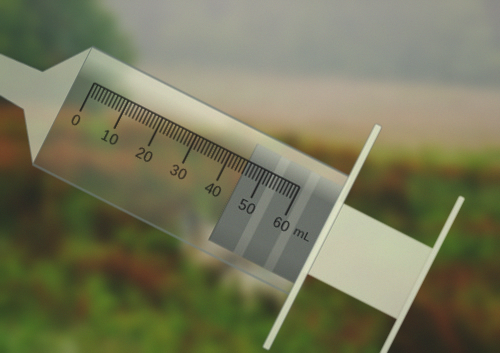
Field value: 45 mL
